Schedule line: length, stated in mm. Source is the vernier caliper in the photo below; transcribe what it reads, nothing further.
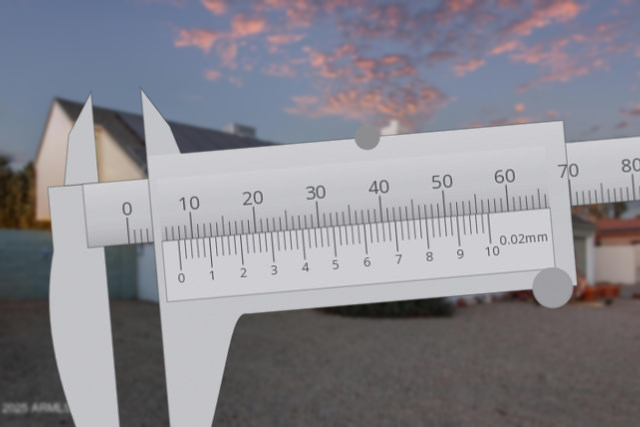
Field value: 7.8 mm
